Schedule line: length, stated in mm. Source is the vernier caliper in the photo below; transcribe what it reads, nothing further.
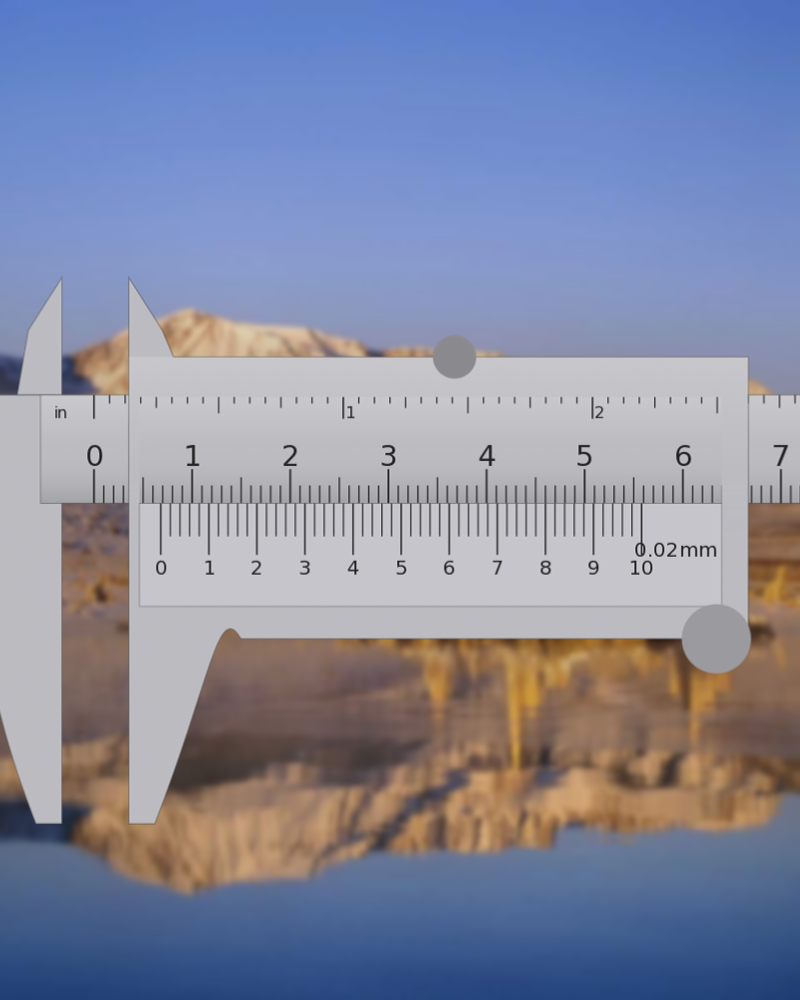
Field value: 6.8 mm
